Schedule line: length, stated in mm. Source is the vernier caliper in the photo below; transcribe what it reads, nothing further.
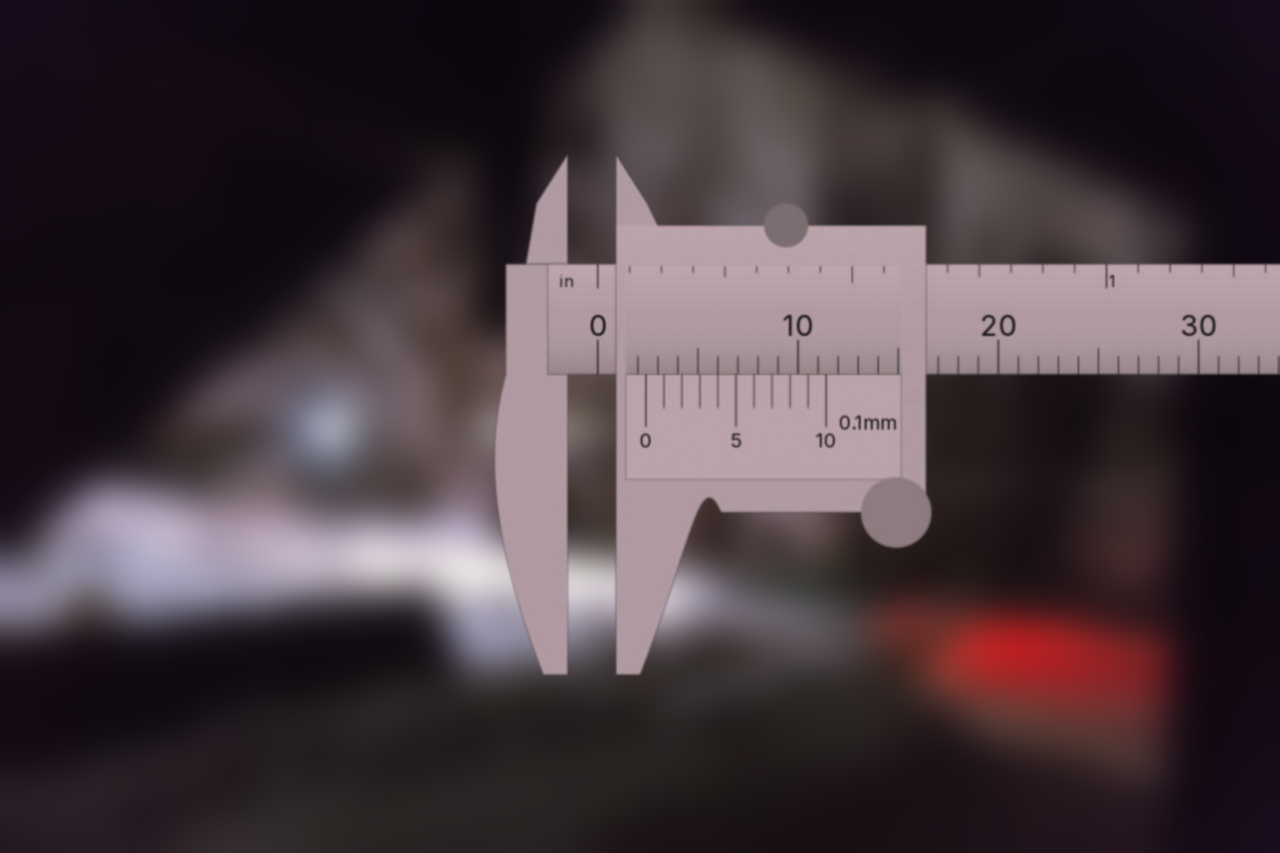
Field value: 2.4 mm
